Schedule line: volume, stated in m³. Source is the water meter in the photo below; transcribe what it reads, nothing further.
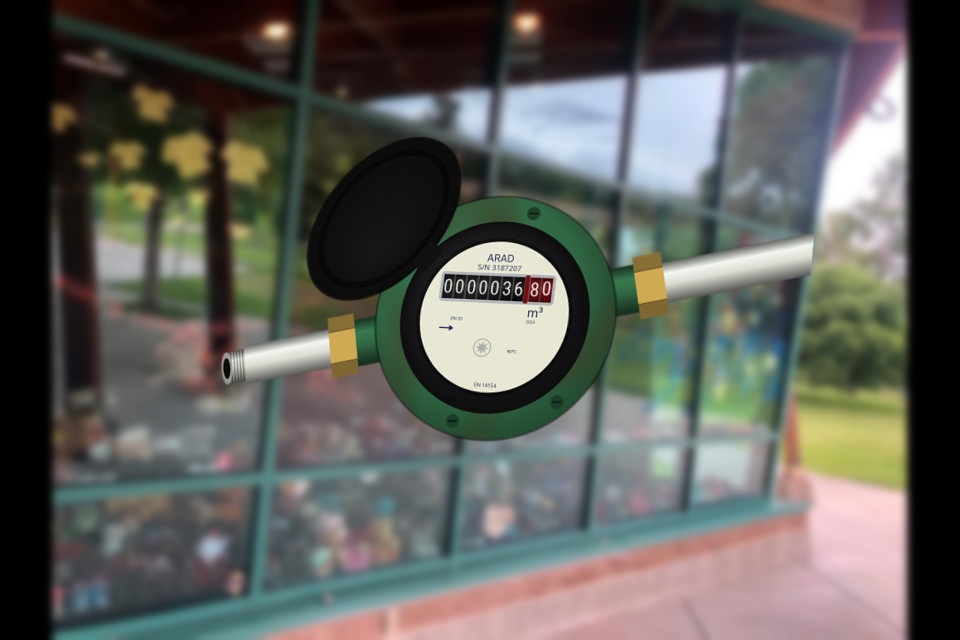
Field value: 36.80 m³
